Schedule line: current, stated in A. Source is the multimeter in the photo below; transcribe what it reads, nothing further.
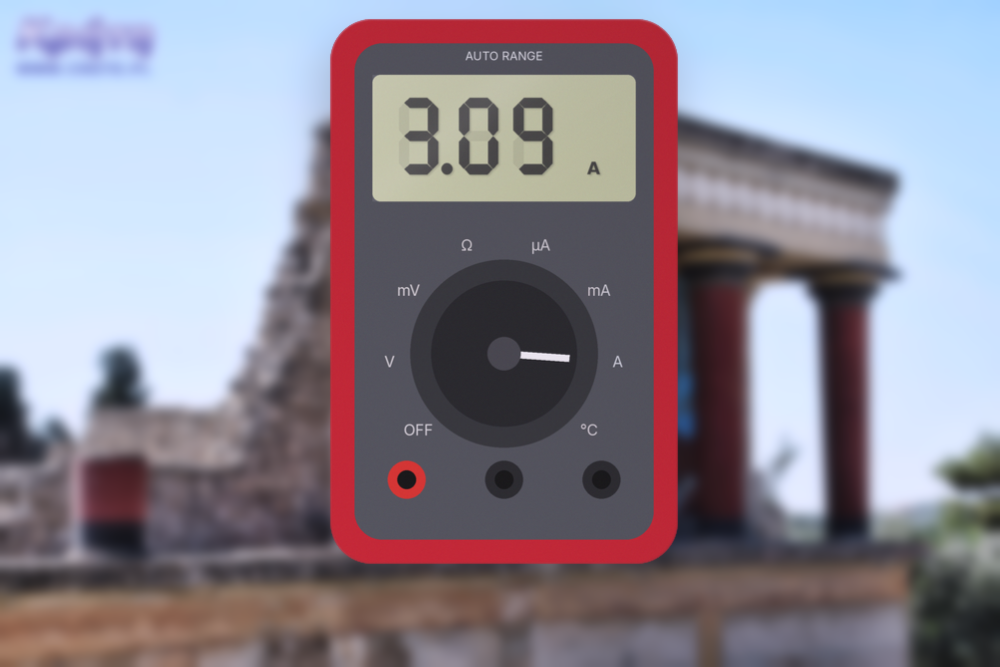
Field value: 3.09 A
